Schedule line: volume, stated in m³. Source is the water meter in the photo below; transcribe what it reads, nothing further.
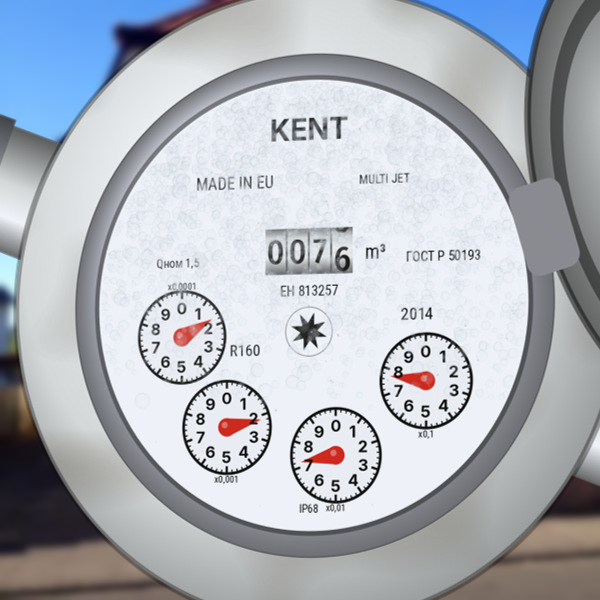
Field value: 75.7721 m³
